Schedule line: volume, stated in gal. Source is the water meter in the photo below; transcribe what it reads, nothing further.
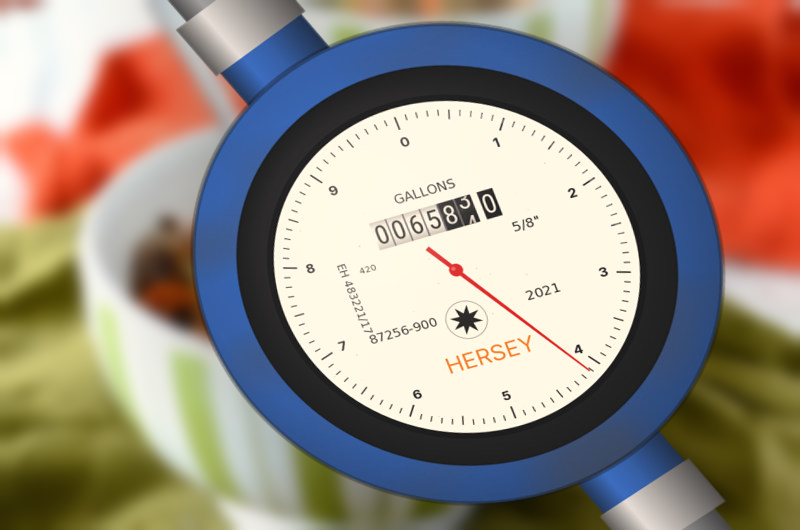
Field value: 65834.1 gal
